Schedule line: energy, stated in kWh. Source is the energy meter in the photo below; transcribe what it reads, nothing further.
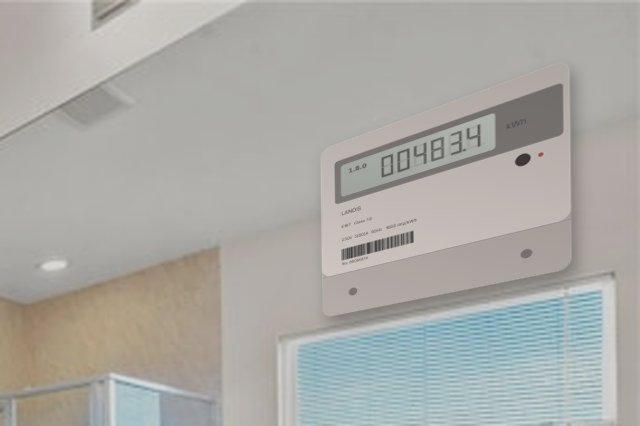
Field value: 483.4 kWh
